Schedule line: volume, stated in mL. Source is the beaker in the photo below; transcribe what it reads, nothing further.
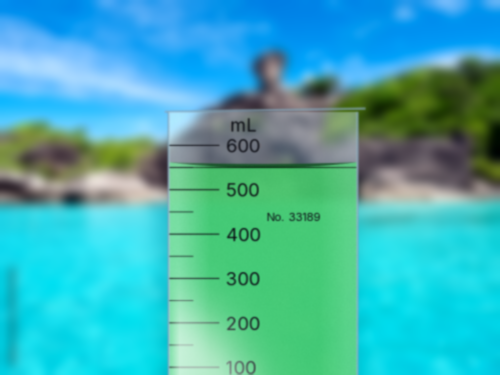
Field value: 550 mL
